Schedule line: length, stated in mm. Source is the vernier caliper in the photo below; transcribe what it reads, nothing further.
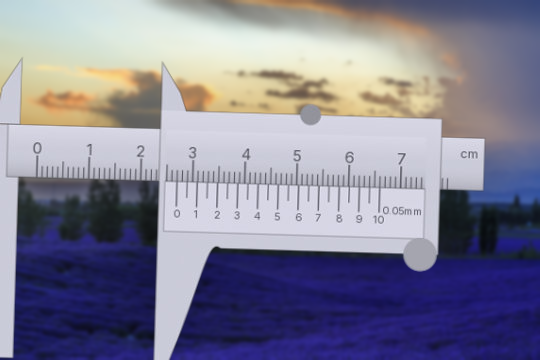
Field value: 27.0 mm
